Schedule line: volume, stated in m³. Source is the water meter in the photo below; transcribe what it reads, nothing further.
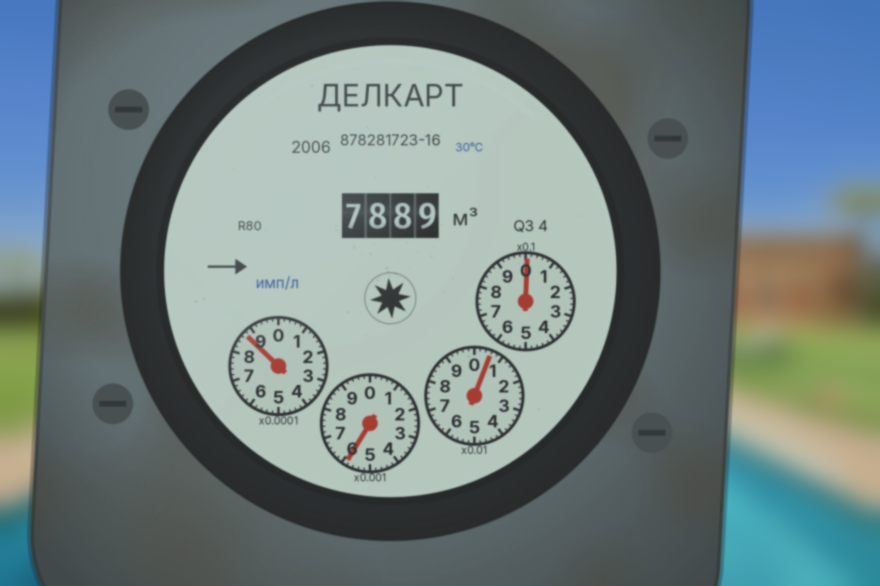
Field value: 7889.0058 m³
